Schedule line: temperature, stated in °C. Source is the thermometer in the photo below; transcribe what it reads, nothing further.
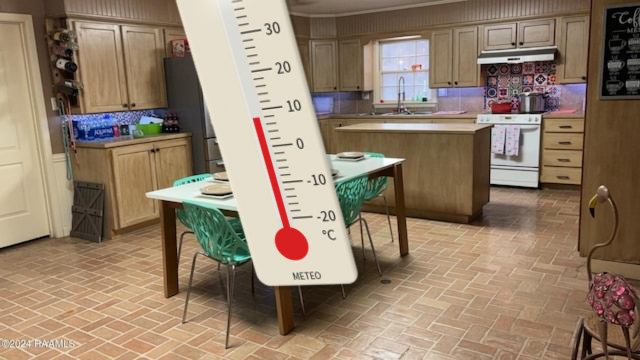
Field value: 8 °C
